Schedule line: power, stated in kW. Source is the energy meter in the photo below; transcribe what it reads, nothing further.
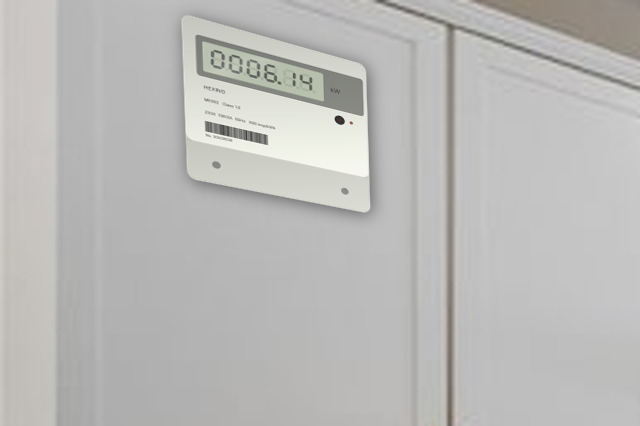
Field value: 6.14 kW
